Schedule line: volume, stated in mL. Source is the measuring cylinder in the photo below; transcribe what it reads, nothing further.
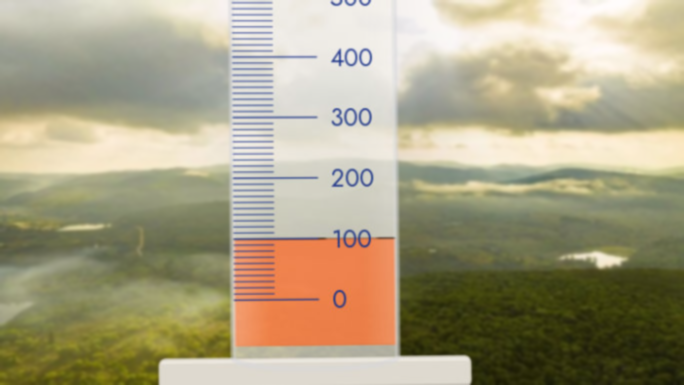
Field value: 100 mL
